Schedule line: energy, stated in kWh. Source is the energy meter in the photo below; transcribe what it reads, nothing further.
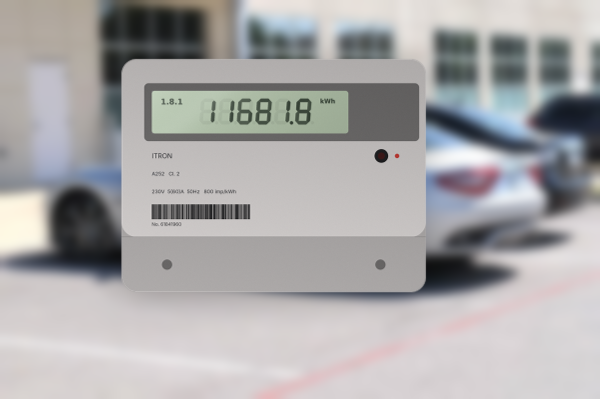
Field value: 11681.8 kWh
